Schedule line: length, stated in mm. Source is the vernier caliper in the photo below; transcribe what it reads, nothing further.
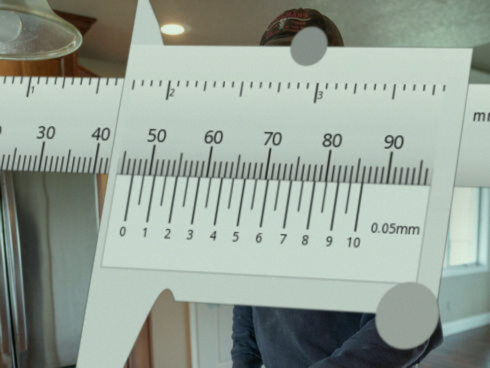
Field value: 47.0 mm
